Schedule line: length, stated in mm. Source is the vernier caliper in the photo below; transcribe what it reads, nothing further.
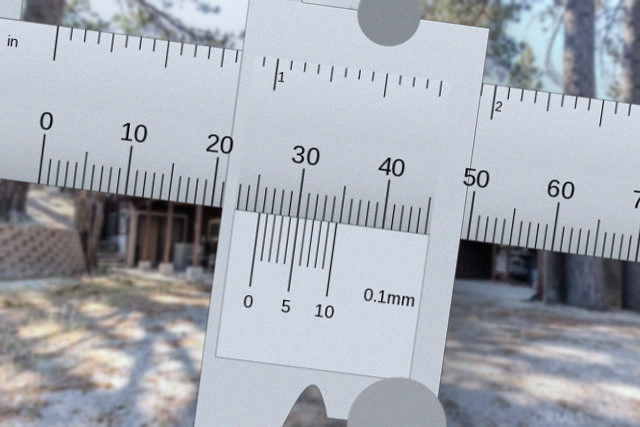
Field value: 25.6 mm
